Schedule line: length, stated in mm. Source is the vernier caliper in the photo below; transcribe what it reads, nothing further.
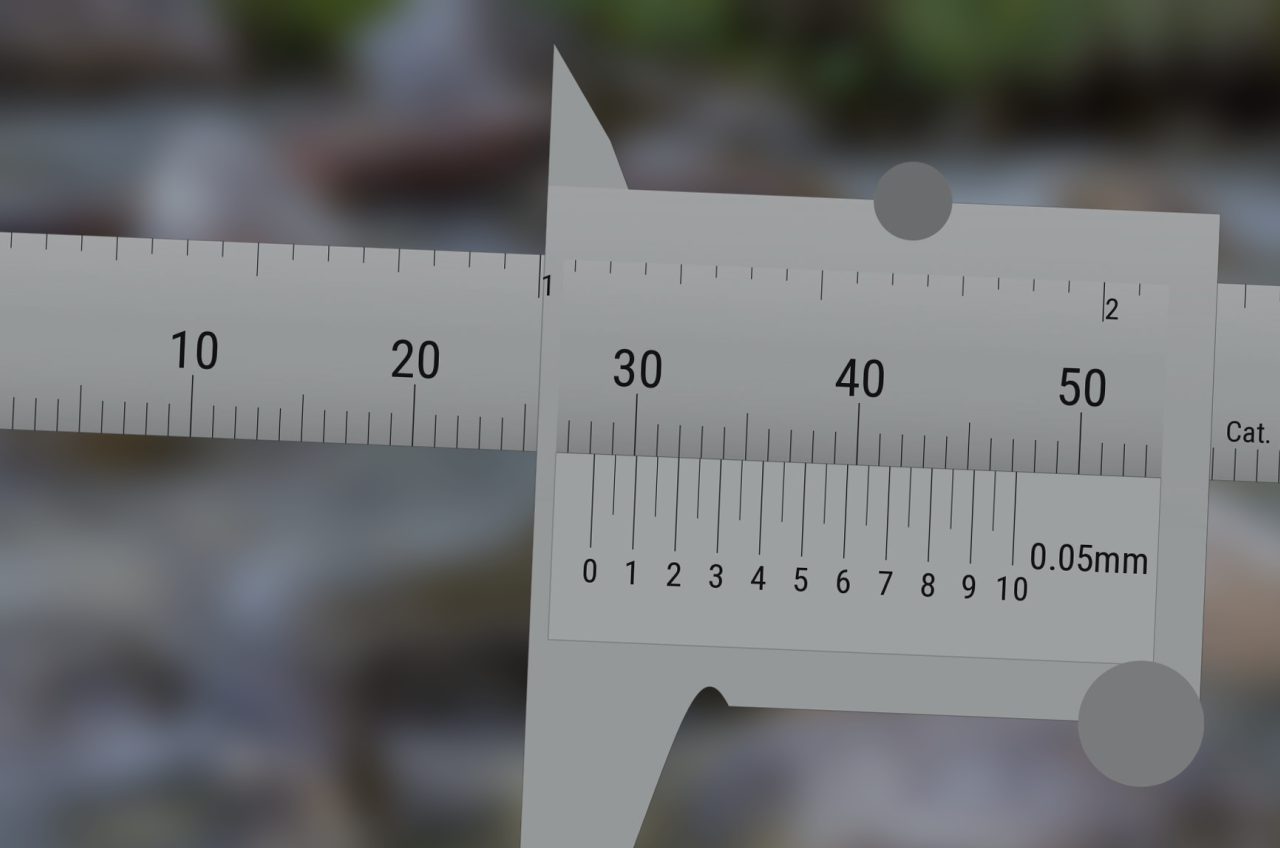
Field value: 28.2 mm
